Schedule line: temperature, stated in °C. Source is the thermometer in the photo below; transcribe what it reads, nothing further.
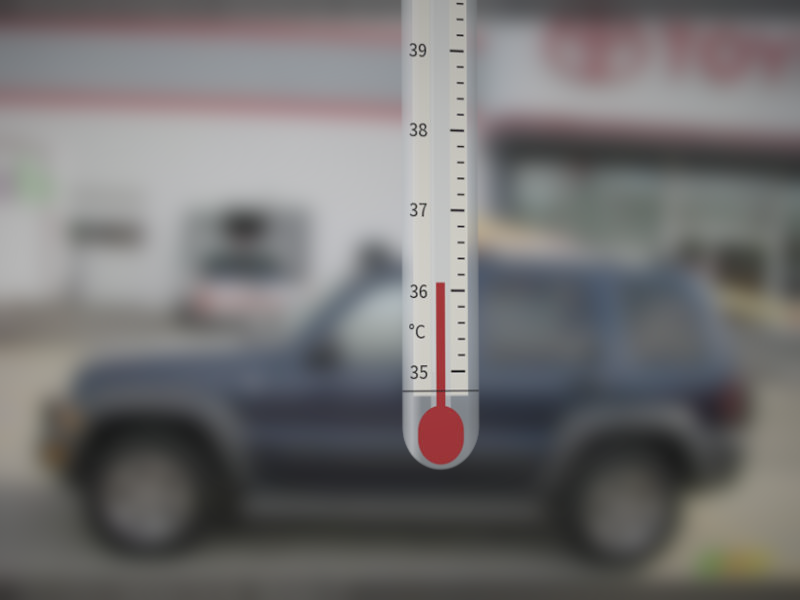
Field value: 36.1 °C
